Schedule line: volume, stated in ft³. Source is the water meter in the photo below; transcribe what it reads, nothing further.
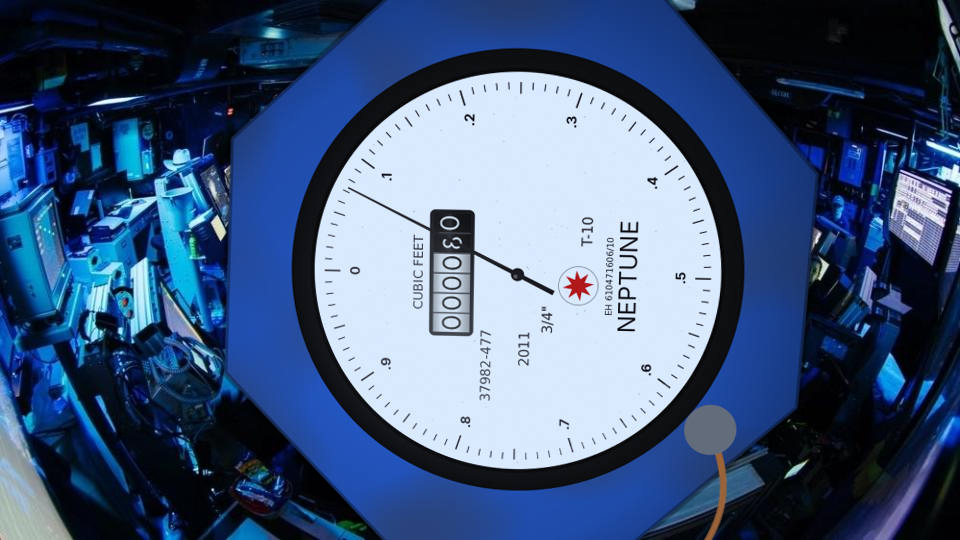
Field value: 80.07 ft³
